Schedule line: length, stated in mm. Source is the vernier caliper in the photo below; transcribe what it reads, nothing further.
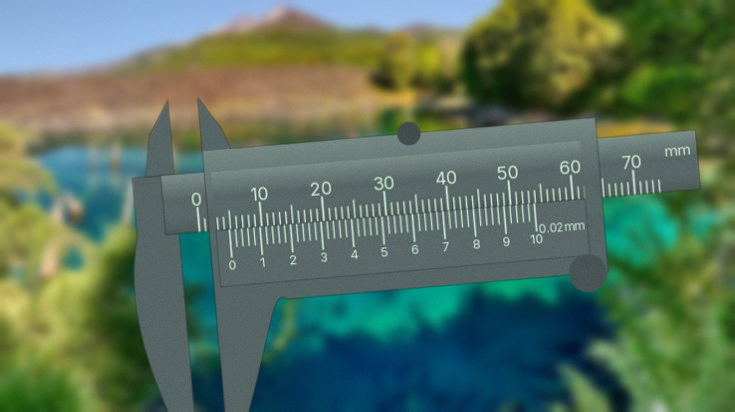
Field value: 4.8 mm
